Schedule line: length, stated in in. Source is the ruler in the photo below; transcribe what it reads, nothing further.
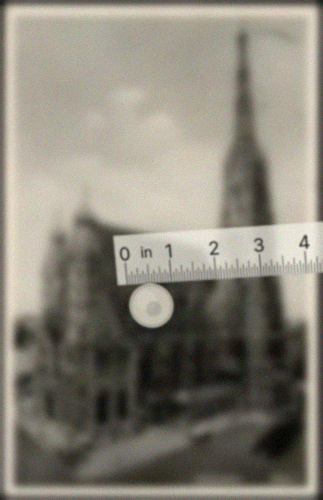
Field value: 1 in
